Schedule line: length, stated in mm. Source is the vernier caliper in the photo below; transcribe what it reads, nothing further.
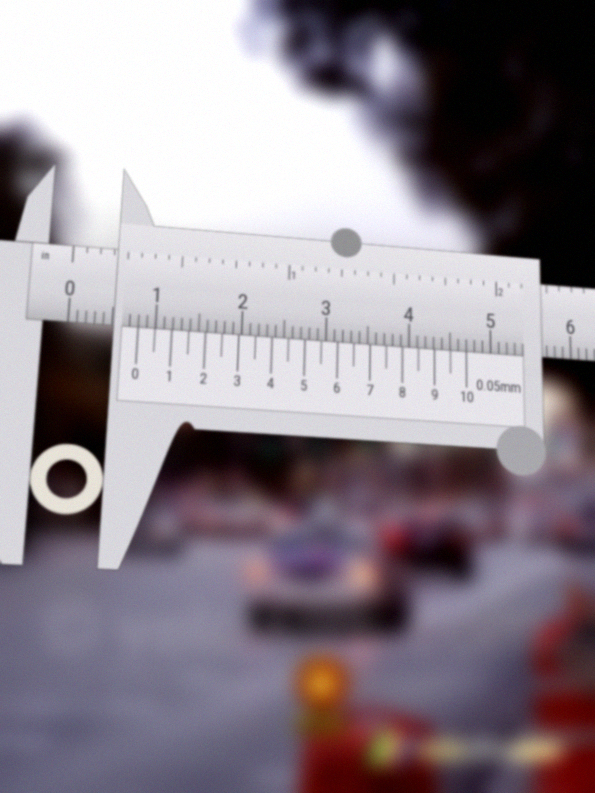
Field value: 8.0 mm
